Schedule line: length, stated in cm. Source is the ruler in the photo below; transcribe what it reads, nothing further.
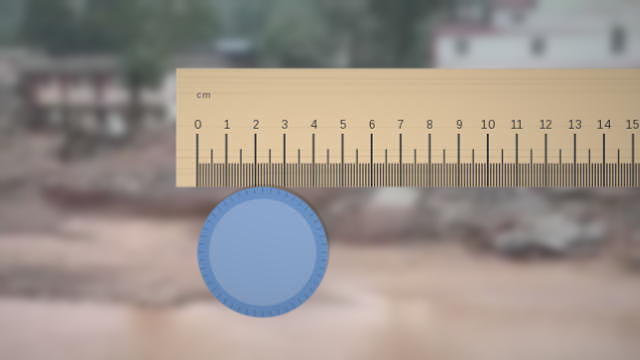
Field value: 4.5 cm
